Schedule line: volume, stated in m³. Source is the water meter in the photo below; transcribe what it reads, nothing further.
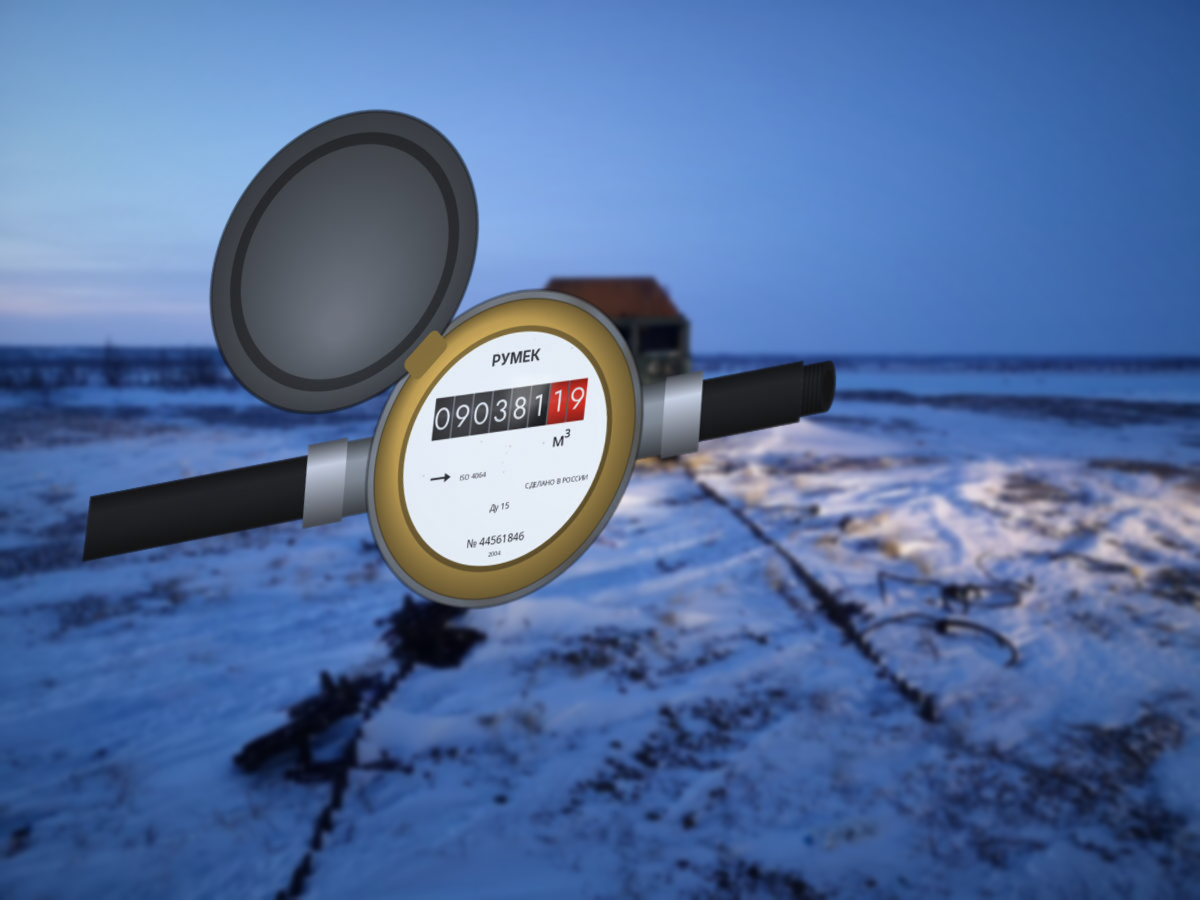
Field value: 90381.19 m³
